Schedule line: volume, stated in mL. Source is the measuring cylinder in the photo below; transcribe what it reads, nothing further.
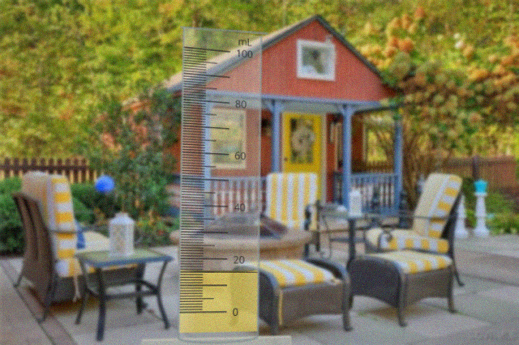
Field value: 15 mL
